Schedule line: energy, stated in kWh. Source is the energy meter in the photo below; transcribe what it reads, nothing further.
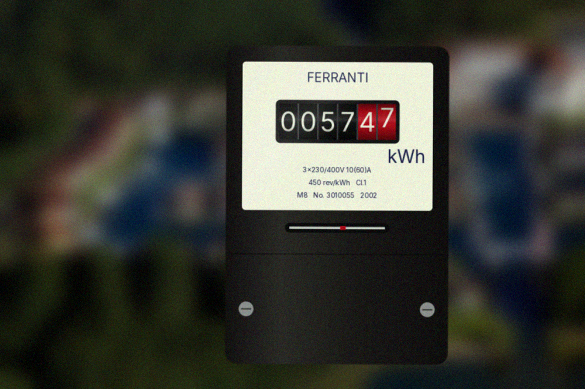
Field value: 57.47 kWh
